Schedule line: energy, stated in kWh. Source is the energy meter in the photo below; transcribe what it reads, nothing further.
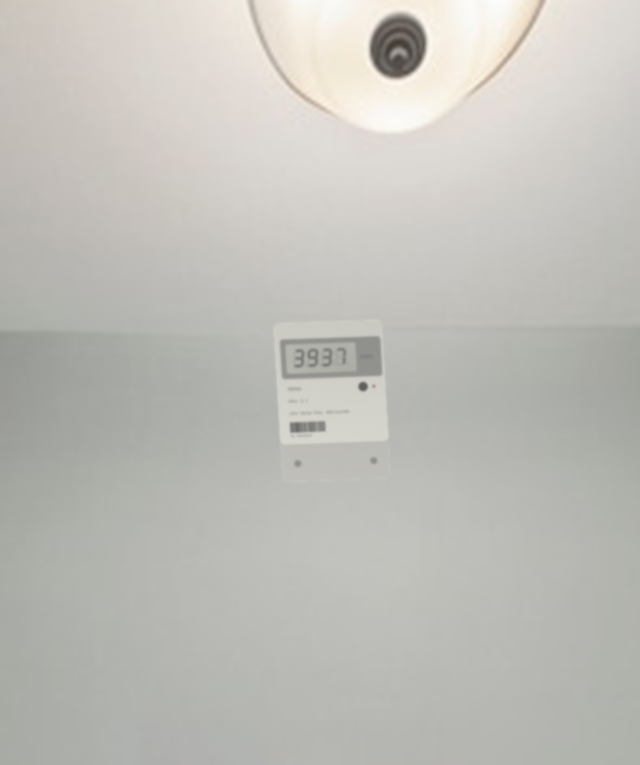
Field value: 3937 kWh
